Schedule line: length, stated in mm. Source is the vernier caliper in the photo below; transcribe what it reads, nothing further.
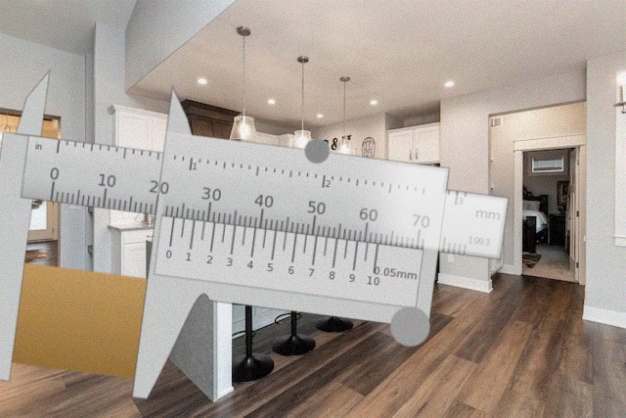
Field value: 23.5 mm
